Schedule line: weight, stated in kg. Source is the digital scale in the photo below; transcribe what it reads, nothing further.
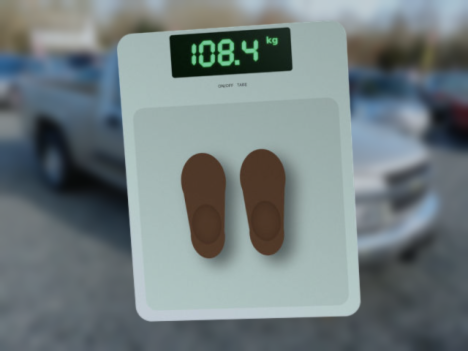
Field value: 108.4 kg
